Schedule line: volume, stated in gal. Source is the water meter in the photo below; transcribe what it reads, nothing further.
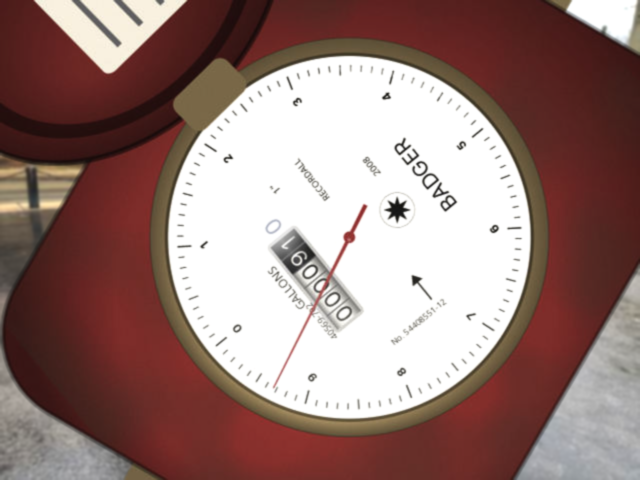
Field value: 909.3 gal
